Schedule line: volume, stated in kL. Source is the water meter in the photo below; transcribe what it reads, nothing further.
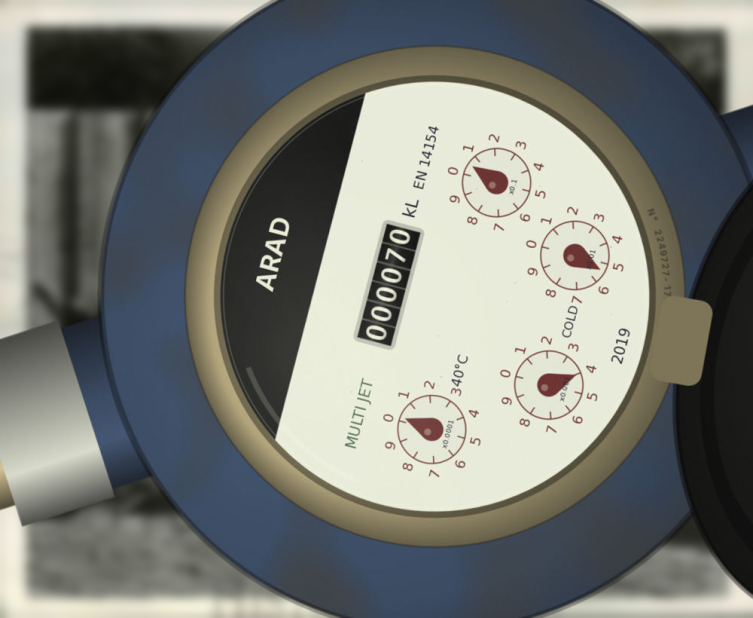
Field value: 70.0540 kL
